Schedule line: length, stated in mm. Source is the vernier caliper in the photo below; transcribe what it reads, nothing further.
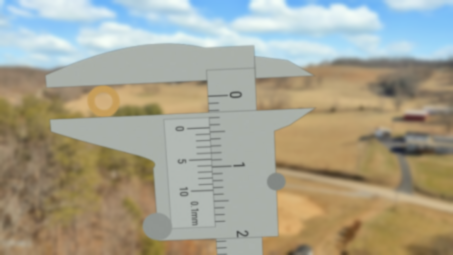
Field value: 4.4 mm
